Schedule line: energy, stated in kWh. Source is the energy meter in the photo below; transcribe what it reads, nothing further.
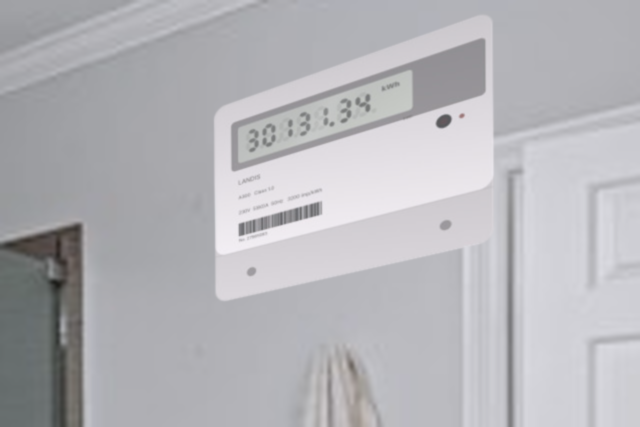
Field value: 30131.34 kWh
